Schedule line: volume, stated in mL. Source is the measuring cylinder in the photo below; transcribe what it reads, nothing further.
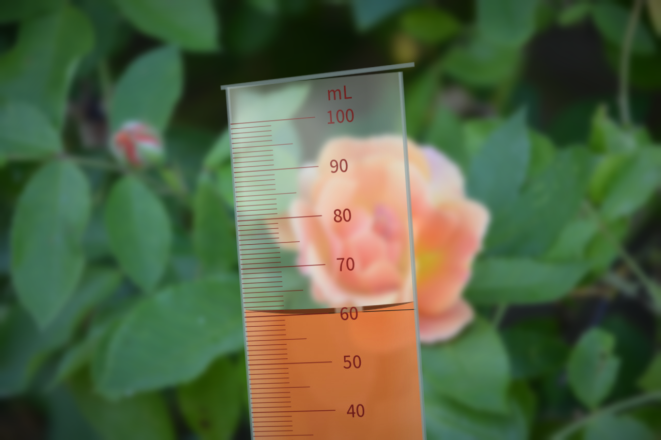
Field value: 60 mL
